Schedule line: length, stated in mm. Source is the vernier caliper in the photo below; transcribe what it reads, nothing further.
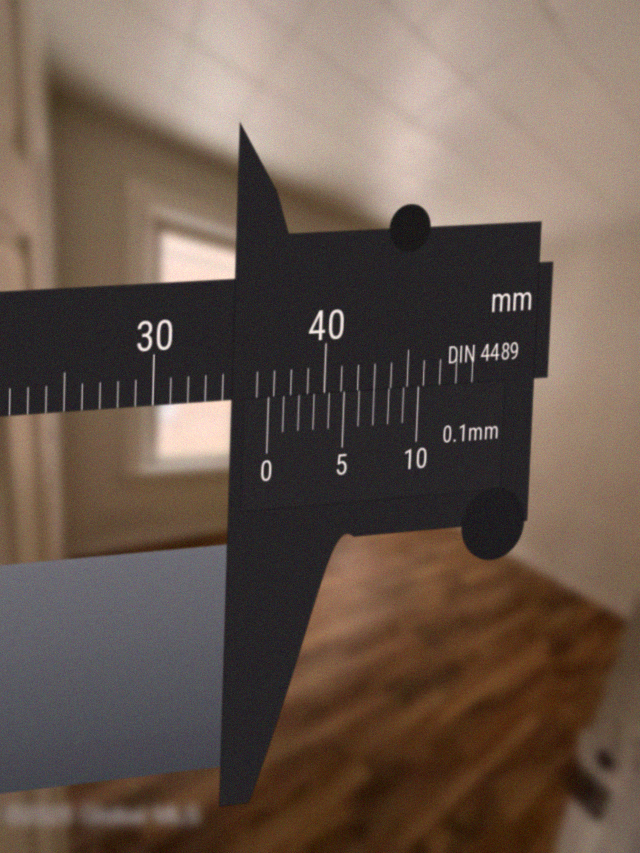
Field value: 36.7 mm
